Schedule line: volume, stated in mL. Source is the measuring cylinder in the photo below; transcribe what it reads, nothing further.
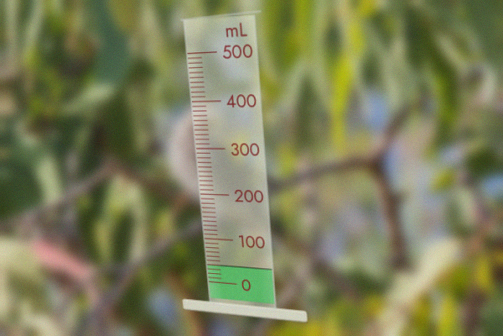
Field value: 40 mL
